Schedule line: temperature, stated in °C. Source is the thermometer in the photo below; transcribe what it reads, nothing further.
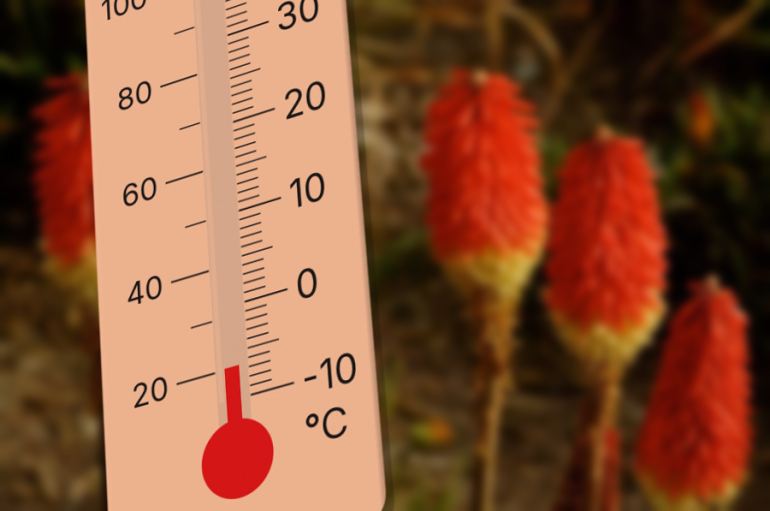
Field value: -6.5 °C
